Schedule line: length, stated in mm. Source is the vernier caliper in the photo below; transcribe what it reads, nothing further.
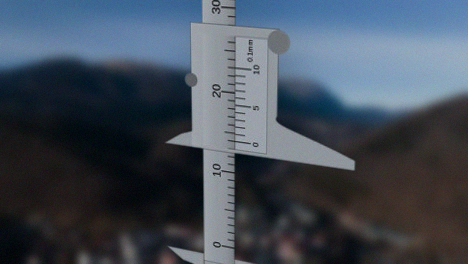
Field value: 14.0 mm
